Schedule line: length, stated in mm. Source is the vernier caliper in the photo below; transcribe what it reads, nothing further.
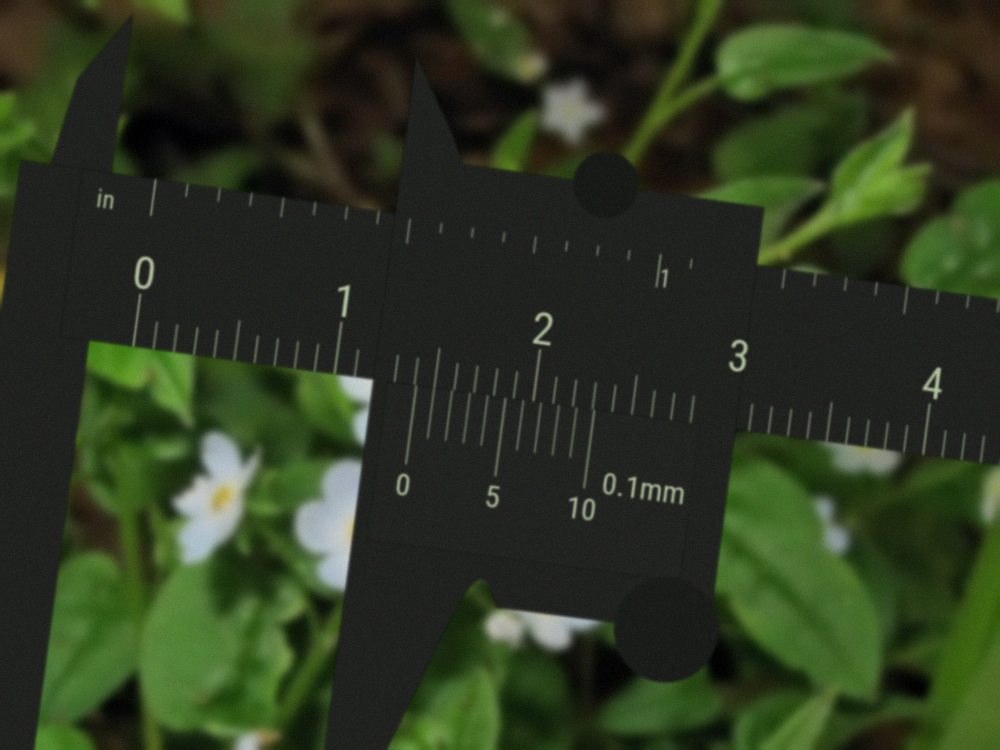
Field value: 14.1 mm
